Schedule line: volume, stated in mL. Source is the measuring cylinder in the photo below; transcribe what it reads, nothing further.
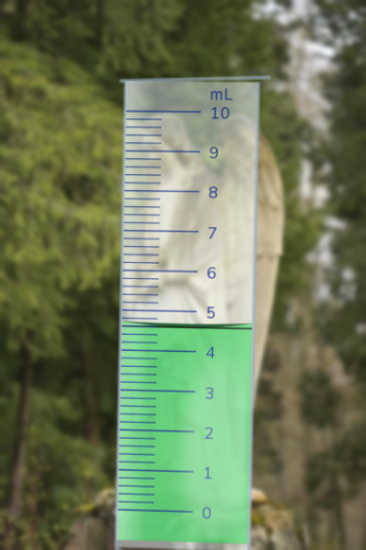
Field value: 4.6 mL
